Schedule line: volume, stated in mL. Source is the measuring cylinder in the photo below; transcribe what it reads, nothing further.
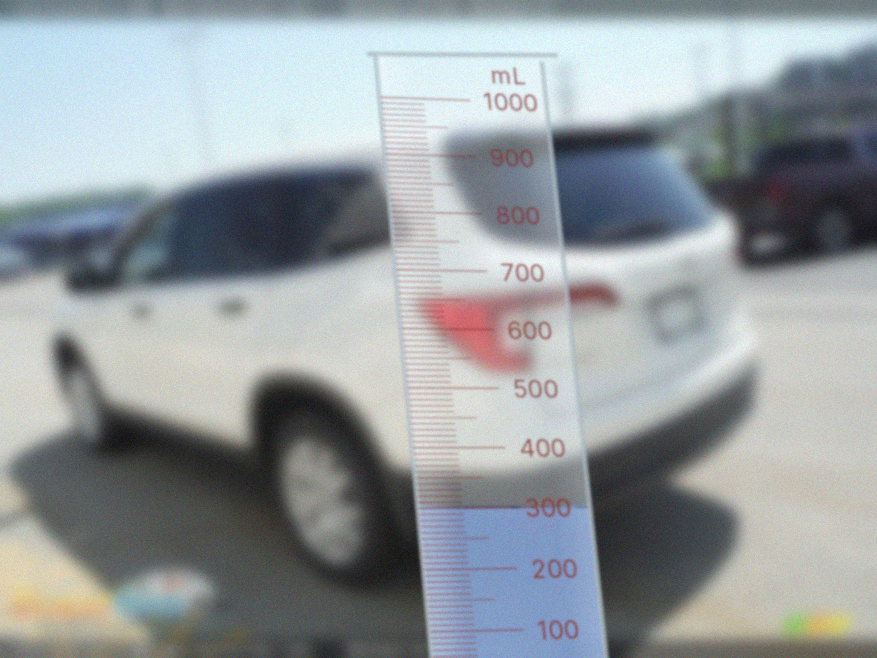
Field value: 300 mL
